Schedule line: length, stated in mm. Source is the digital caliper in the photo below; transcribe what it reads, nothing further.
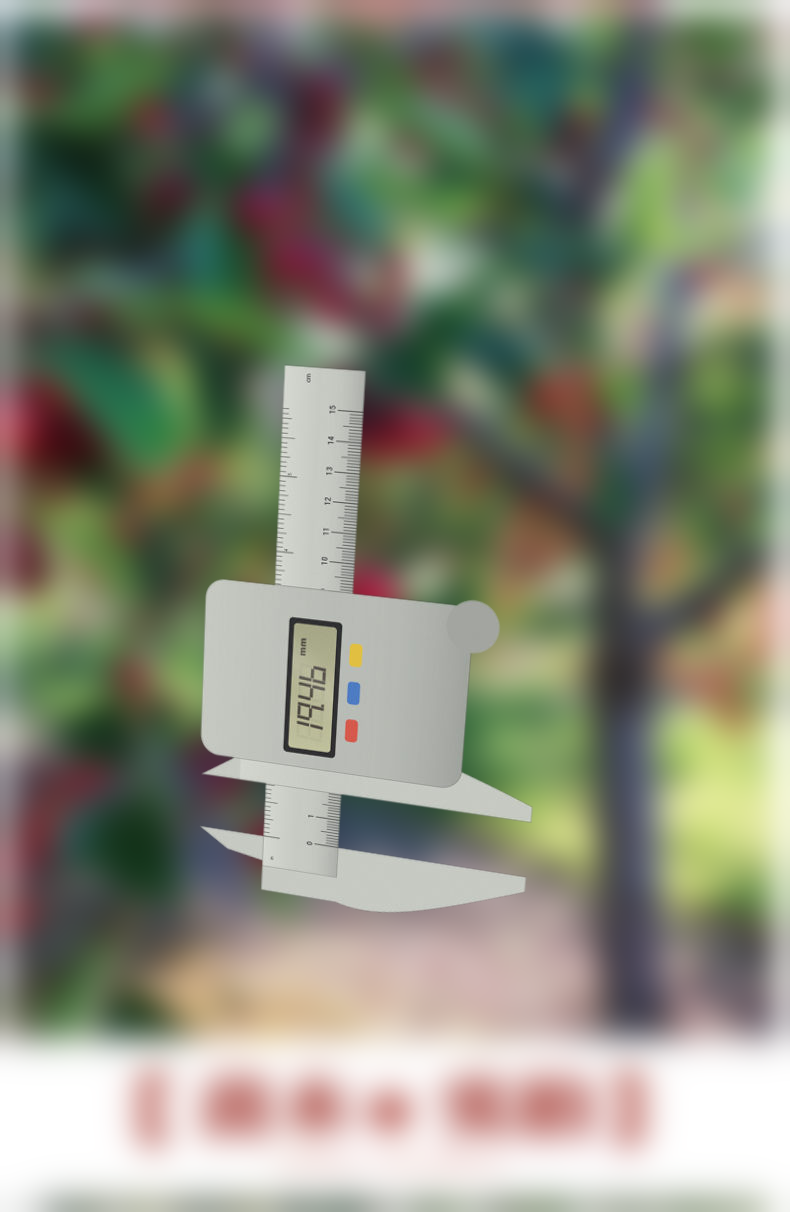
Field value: 19.46 mm
